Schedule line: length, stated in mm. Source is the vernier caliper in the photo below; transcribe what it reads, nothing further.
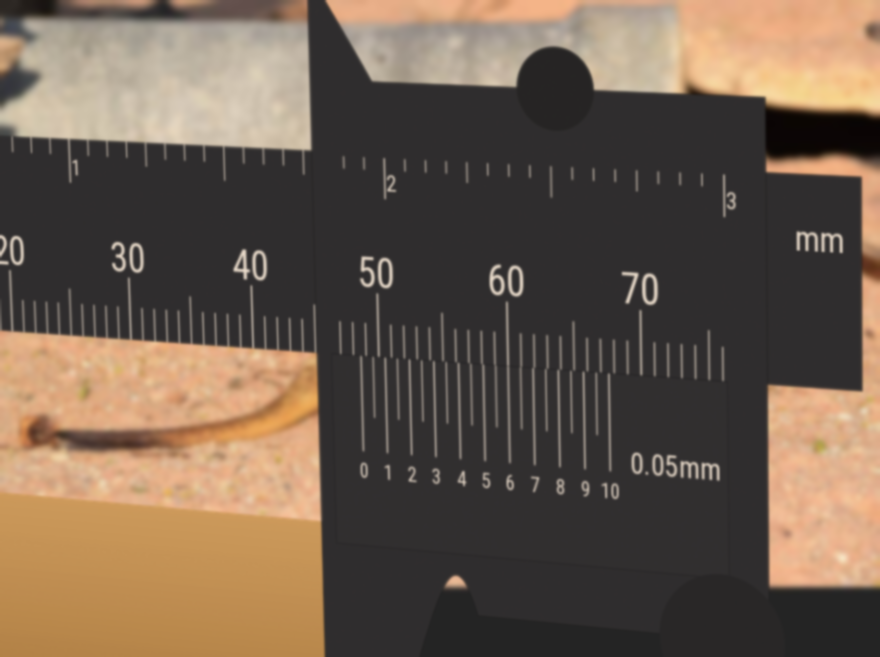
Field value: 48.6 mm
